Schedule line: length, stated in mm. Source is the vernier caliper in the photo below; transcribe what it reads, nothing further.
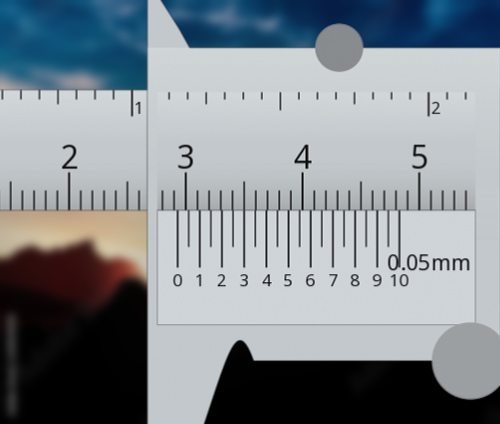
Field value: 29.3 mm
